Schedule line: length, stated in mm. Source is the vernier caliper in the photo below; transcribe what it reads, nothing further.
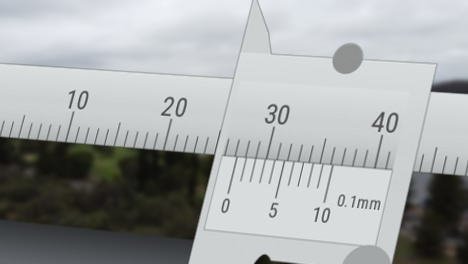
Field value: 27.2 mm
